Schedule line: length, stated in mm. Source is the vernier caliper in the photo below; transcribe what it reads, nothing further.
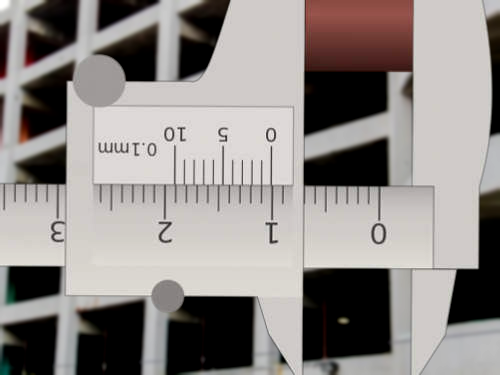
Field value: 10.1 mm
